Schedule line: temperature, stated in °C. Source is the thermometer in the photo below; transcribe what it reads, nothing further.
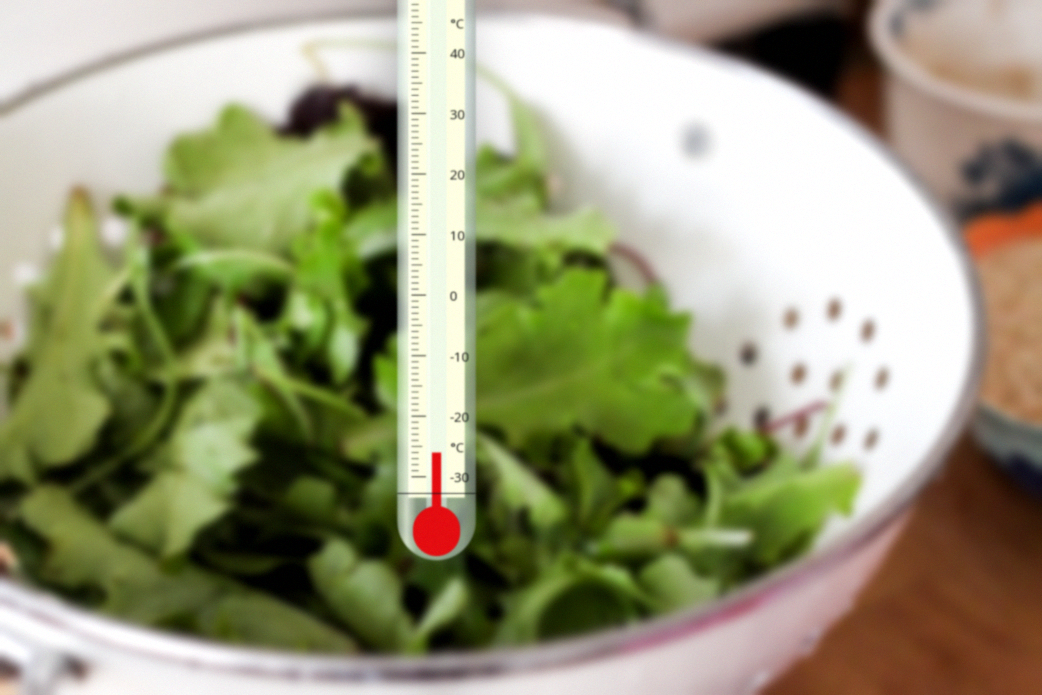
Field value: -26 °C
